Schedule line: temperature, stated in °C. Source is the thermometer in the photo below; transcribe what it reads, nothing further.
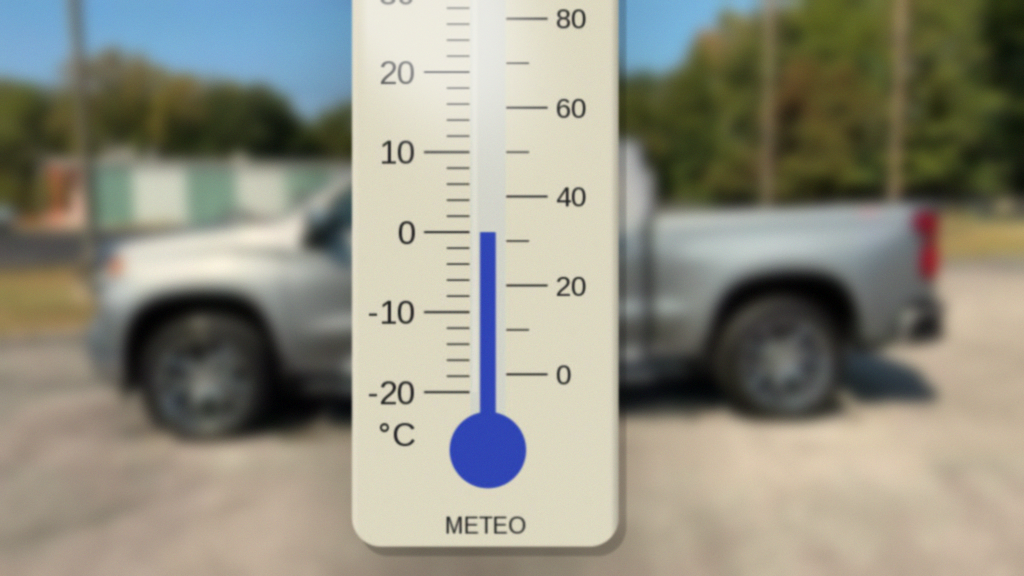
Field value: 0 °C
